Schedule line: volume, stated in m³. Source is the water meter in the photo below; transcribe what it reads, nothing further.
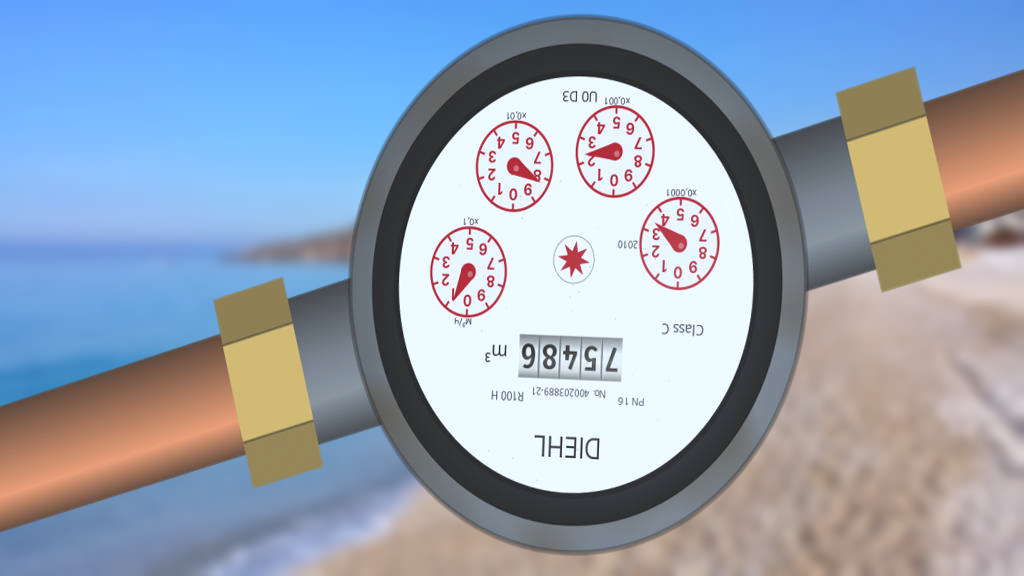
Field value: 75486.0823 m³
